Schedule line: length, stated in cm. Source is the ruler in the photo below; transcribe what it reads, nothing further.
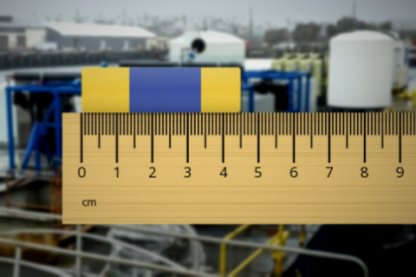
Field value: 4.5 cm
